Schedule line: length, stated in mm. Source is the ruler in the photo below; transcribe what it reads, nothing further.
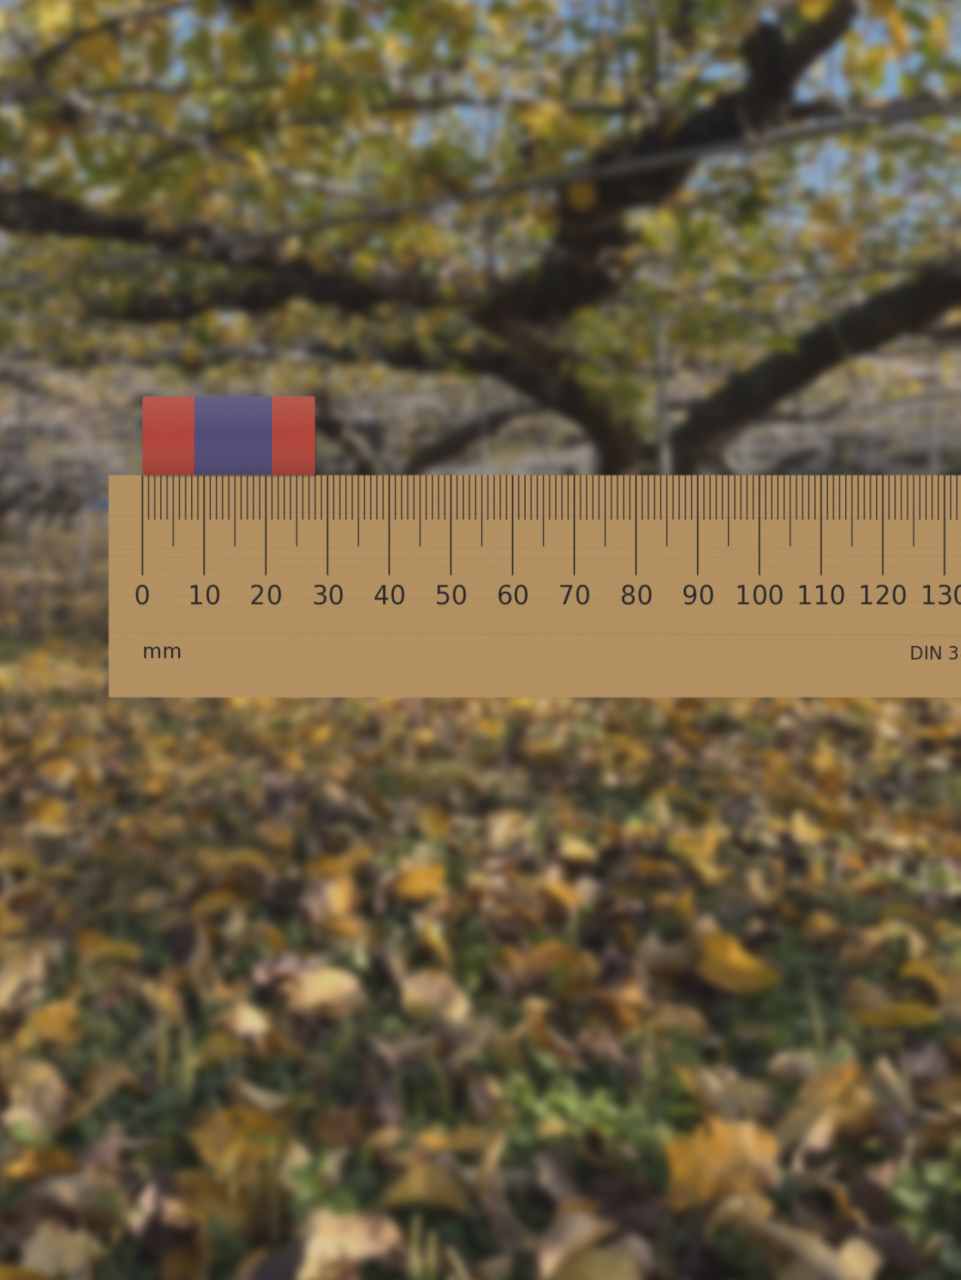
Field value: 28 mm
